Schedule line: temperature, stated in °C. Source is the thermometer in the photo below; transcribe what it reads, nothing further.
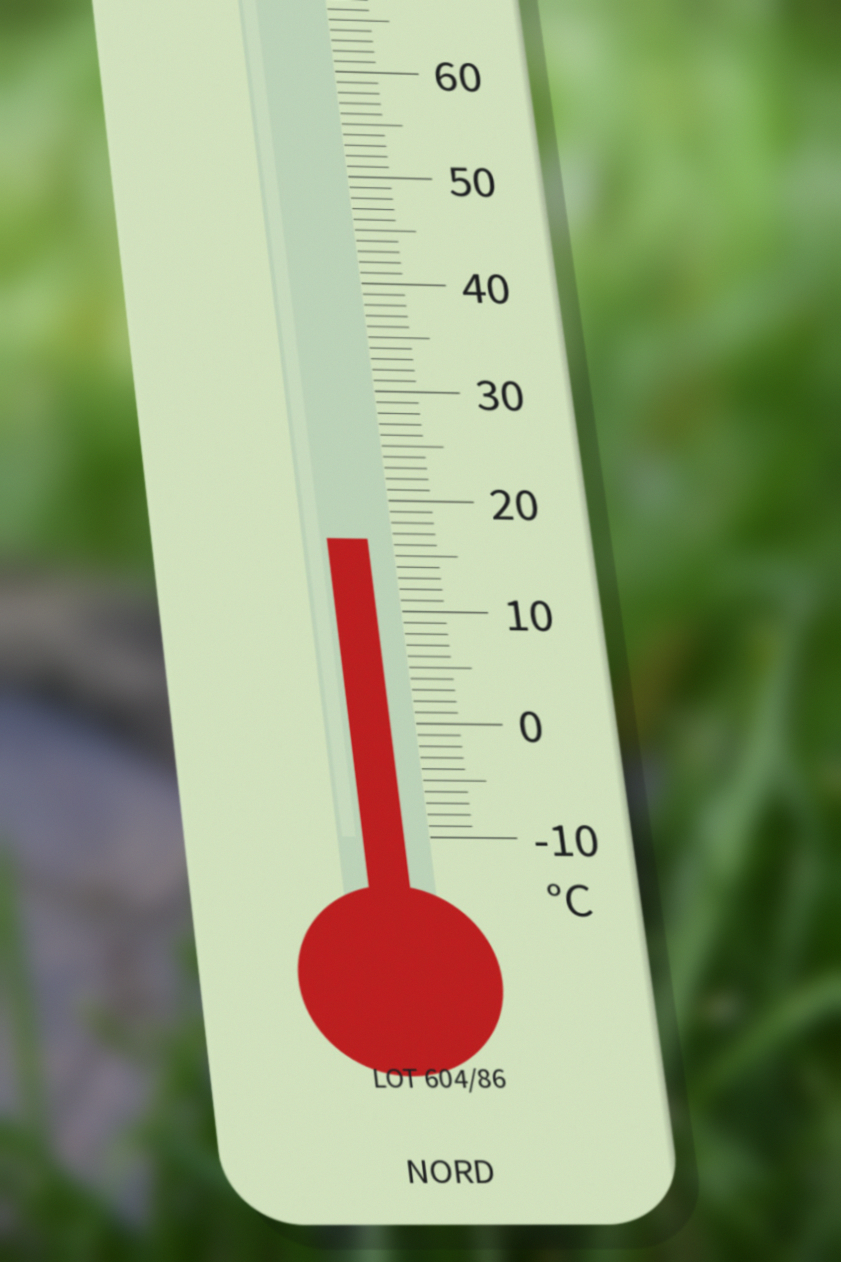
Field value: 16.5 °C
